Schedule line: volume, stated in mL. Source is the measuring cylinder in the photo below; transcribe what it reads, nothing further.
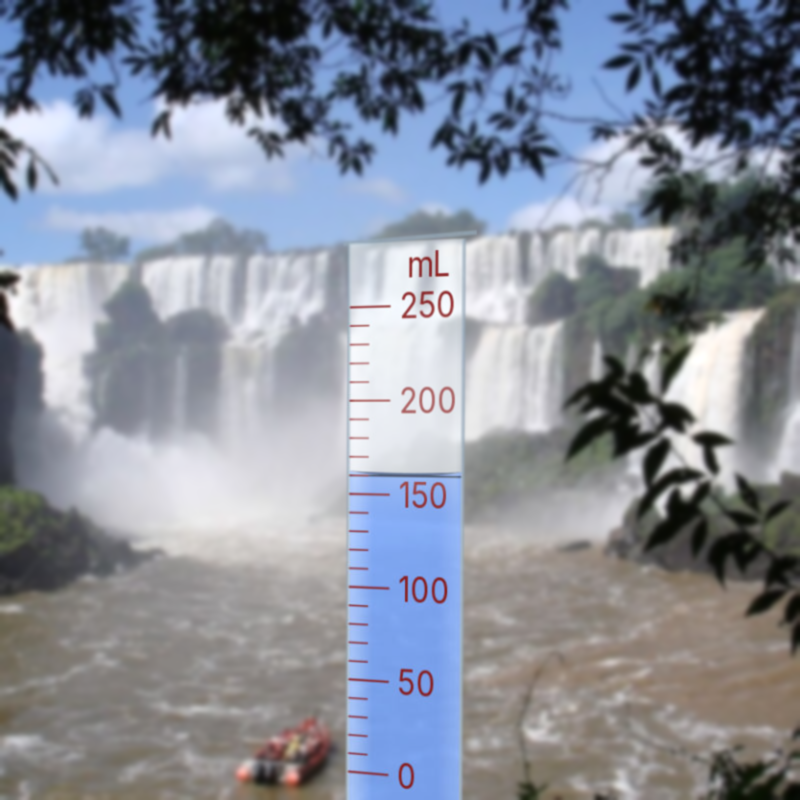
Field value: 160 mL
